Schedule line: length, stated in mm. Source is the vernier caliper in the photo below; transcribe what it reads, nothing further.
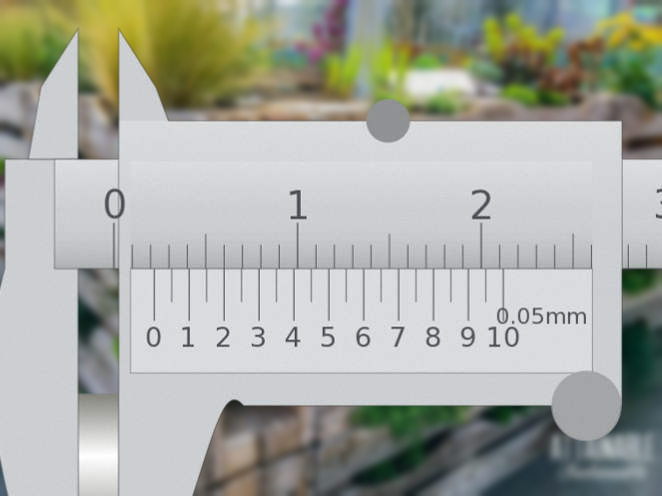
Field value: 2.2 mm
